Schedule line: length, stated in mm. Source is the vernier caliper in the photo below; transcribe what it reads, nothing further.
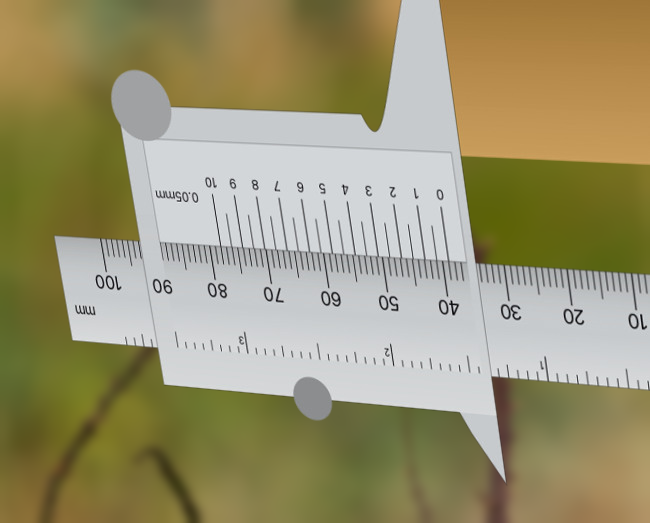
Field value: 39.0 mm
